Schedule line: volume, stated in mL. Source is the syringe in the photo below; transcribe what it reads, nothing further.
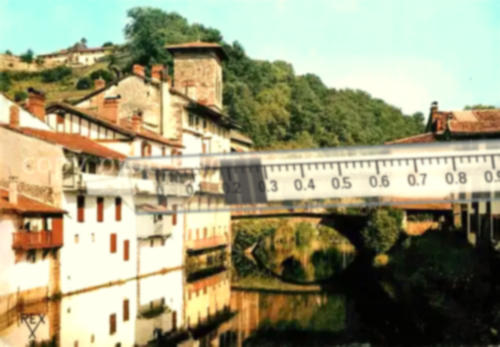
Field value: 0.18 mL
